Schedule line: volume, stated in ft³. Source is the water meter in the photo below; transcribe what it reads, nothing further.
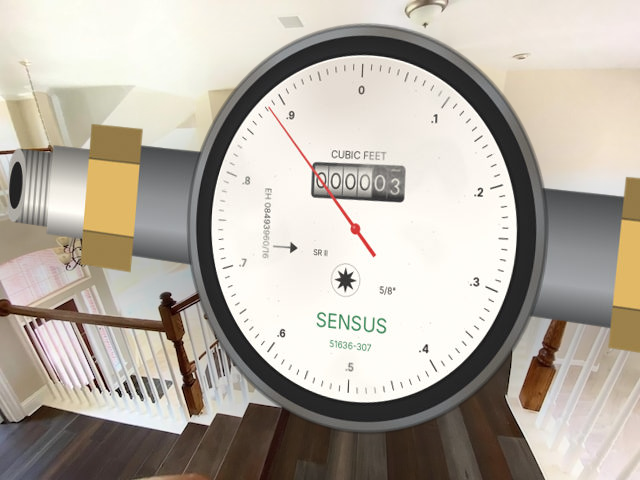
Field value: 2.88 ft³
